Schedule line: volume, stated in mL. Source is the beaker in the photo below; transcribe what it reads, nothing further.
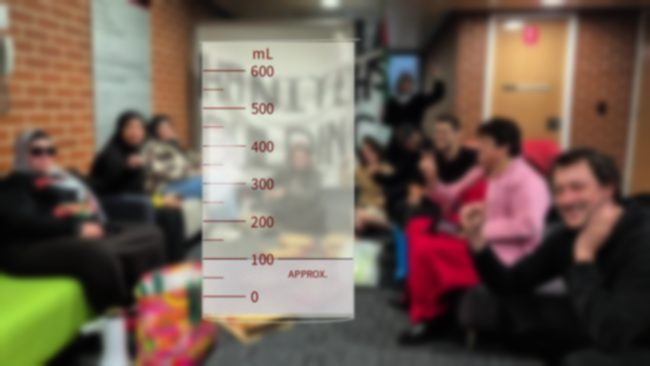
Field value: 100 mL
